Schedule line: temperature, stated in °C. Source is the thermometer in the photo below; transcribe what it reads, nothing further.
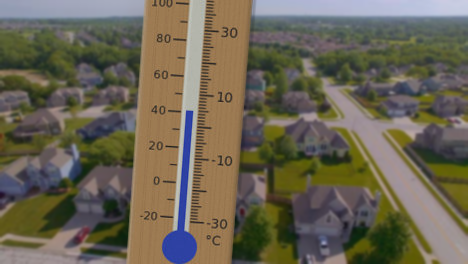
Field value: 5 °C
